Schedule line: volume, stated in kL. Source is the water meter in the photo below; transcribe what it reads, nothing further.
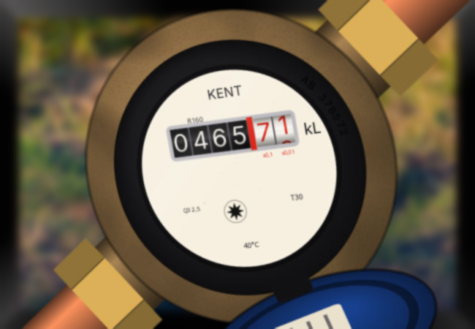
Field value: 465.71 kL
